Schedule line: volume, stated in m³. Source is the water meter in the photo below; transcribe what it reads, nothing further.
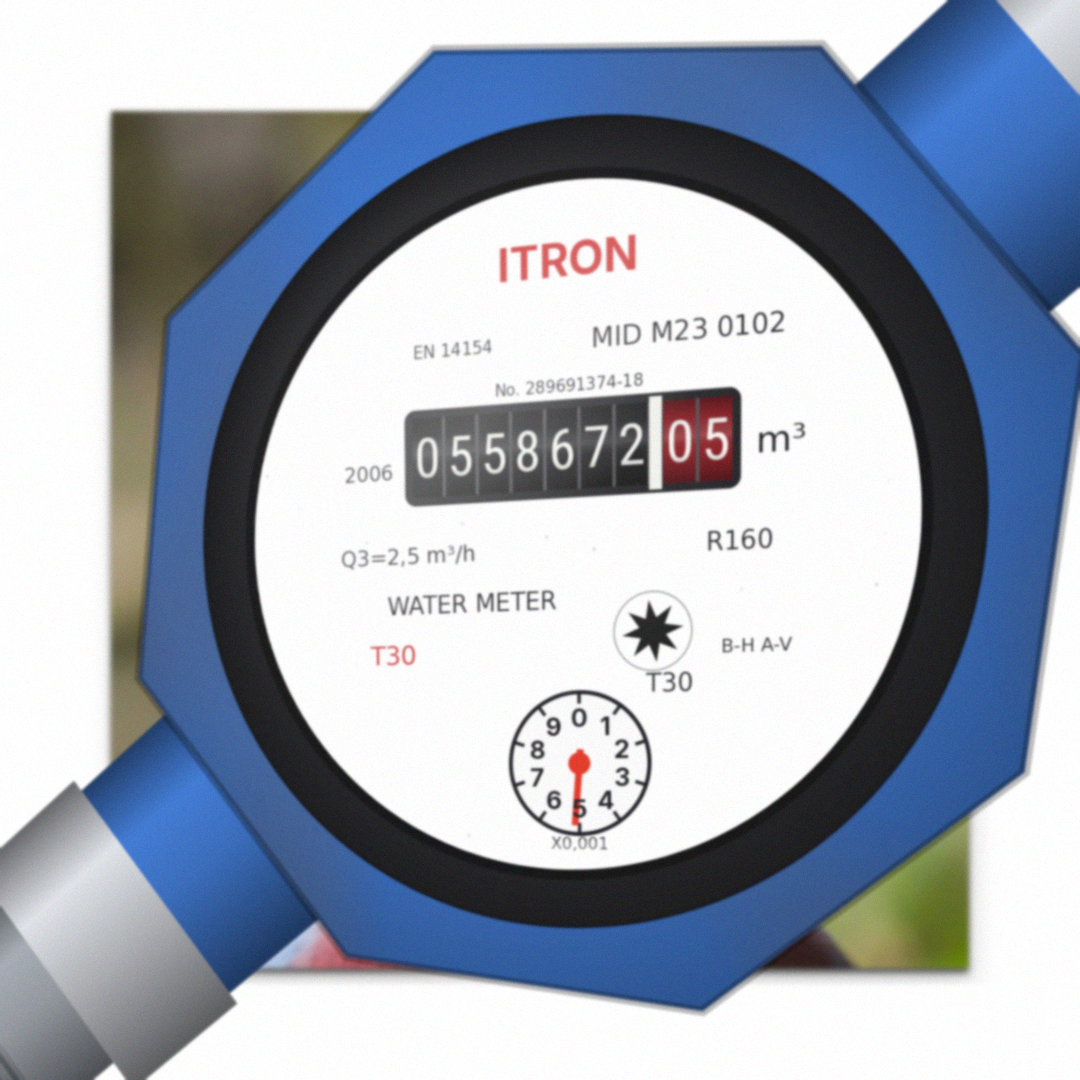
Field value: 558672.055 m³
